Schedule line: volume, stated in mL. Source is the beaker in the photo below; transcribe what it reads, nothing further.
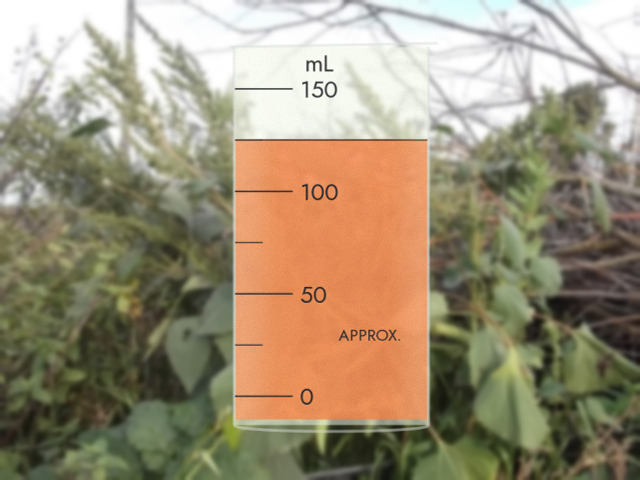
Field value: 125 mL
